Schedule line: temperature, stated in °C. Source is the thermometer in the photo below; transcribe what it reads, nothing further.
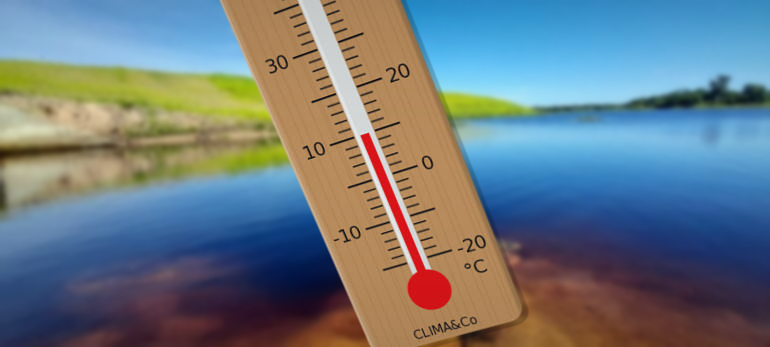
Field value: 10 °C
